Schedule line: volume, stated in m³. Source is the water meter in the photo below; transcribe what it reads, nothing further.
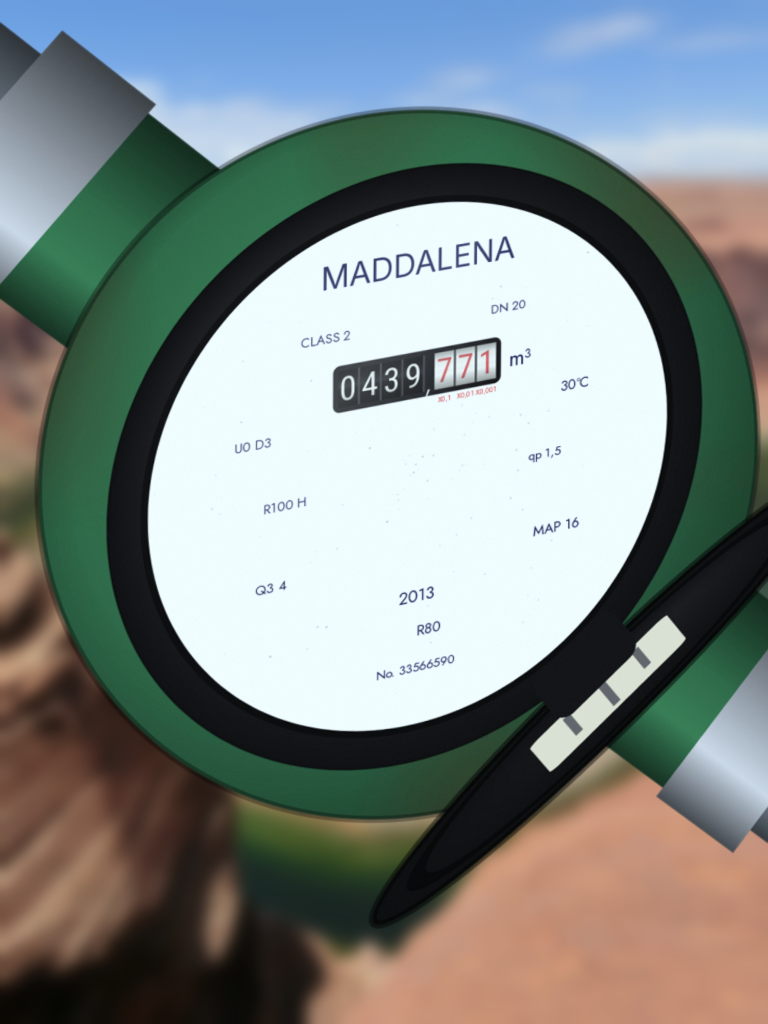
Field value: 439.771 m³
